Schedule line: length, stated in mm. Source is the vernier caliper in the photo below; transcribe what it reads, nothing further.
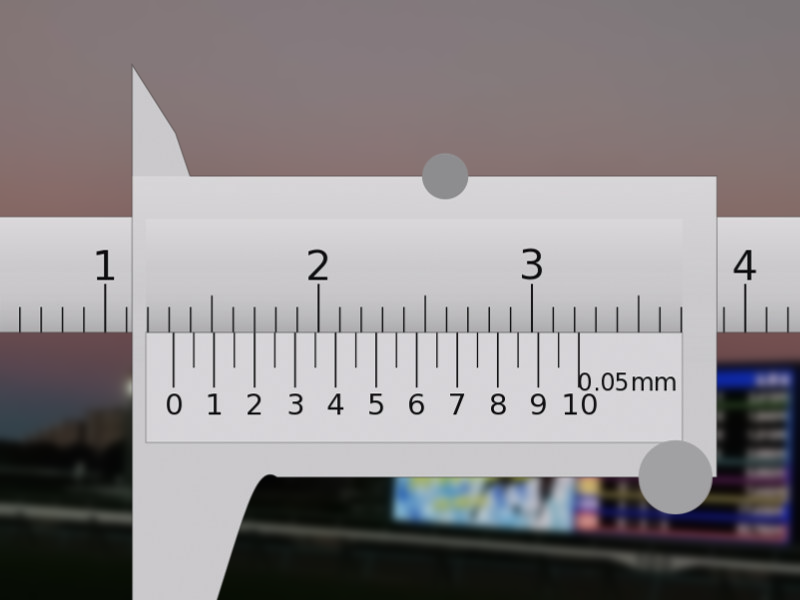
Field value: 13.2 mm
